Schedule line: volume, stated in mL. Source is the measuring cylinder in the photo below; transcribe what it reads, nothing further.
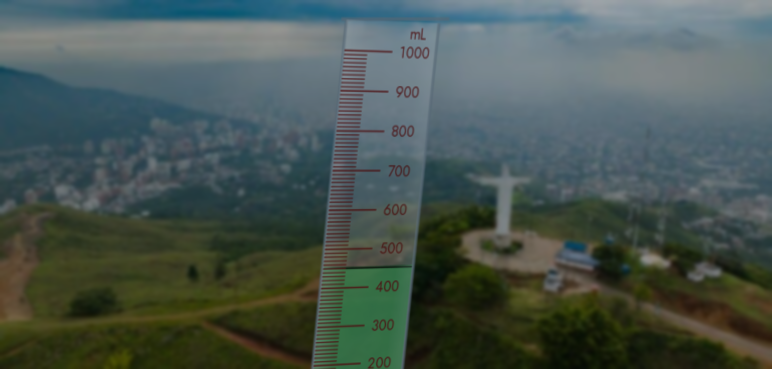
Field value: 450 mL
